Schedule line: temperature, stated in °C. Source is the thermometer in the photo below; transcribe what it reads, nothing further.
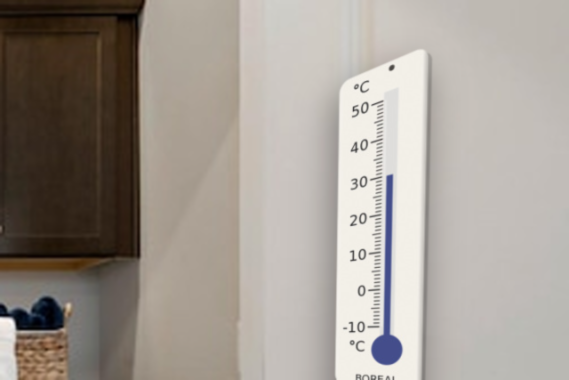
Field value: 30 °C
